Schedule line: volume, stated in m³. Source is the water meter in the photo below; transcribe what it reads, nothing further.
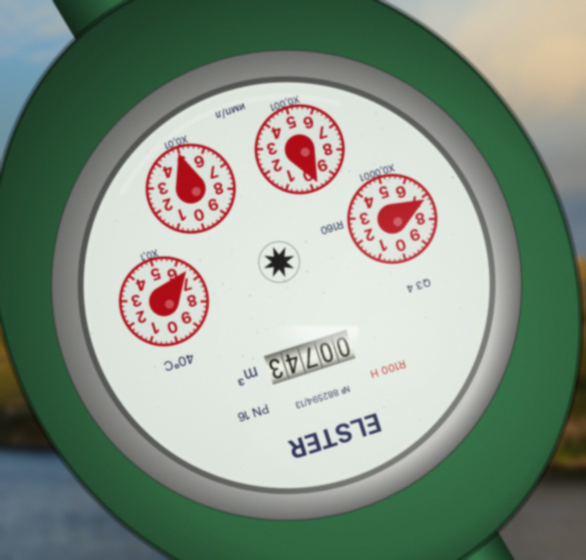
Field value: 743.6497 m³
